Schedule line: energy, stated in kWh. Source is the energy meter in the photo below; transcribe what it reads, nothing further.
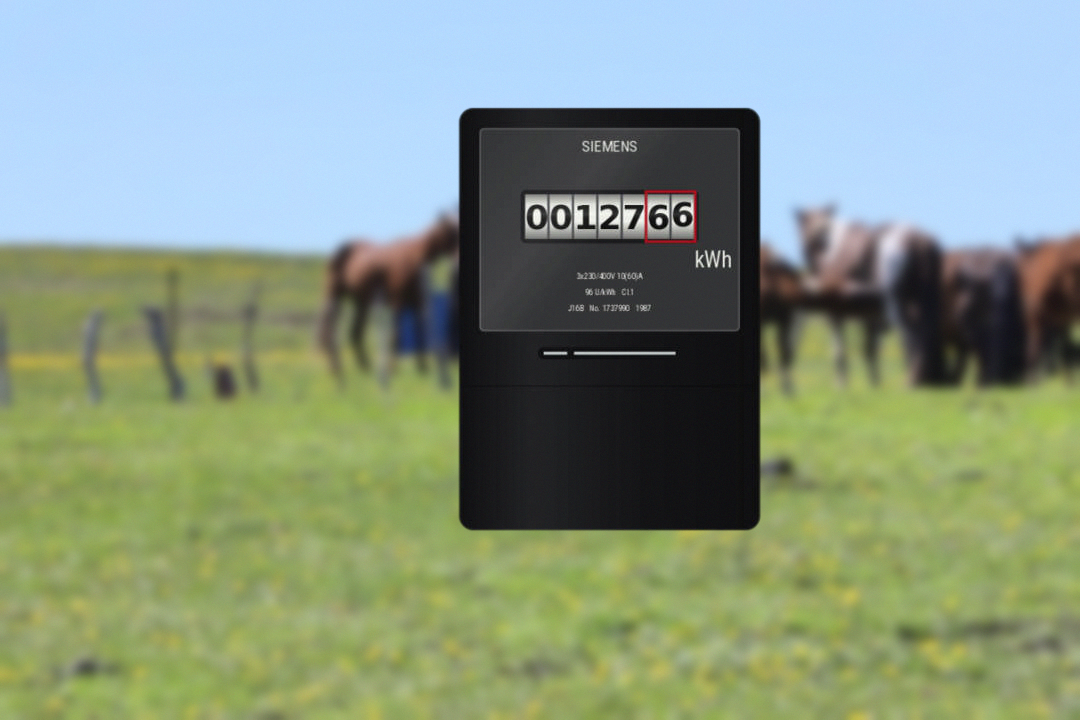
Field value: 127.66 kWh
